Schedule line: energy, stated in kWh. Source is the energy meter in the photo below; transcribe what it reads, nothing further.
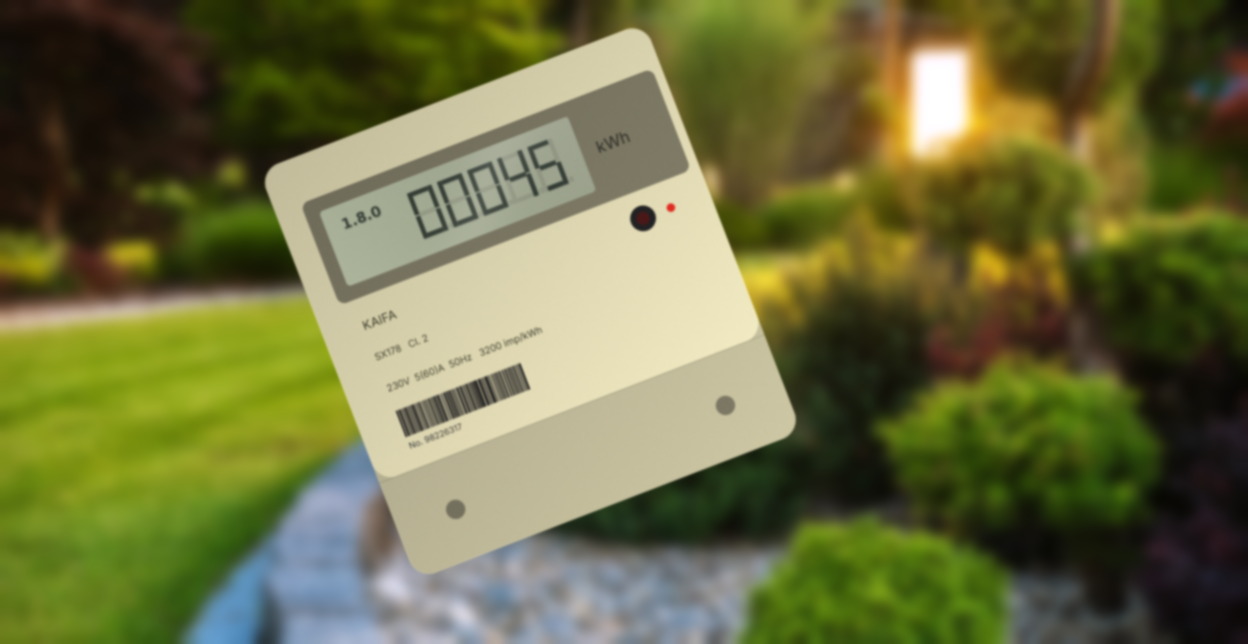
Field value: 45 kWh
